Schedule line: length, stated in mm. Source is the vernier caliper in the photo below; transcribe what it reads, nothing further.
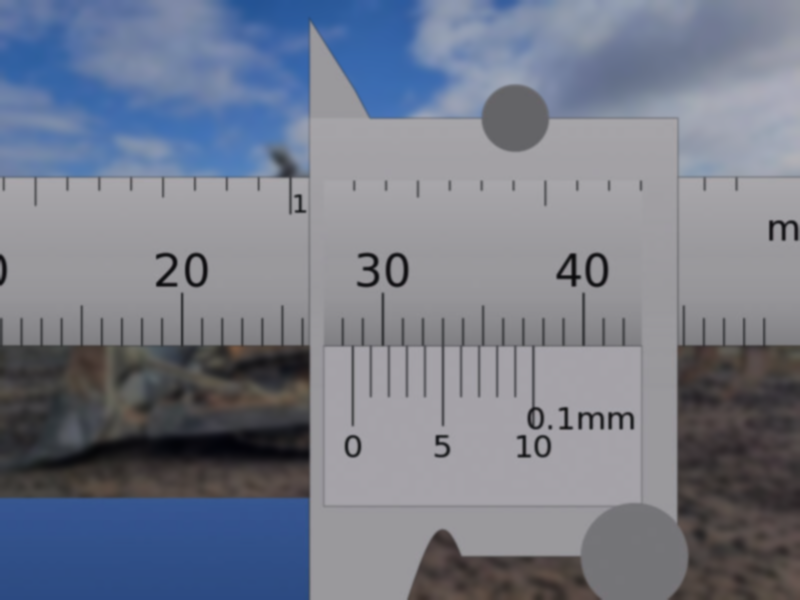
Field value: 28.5 mm
